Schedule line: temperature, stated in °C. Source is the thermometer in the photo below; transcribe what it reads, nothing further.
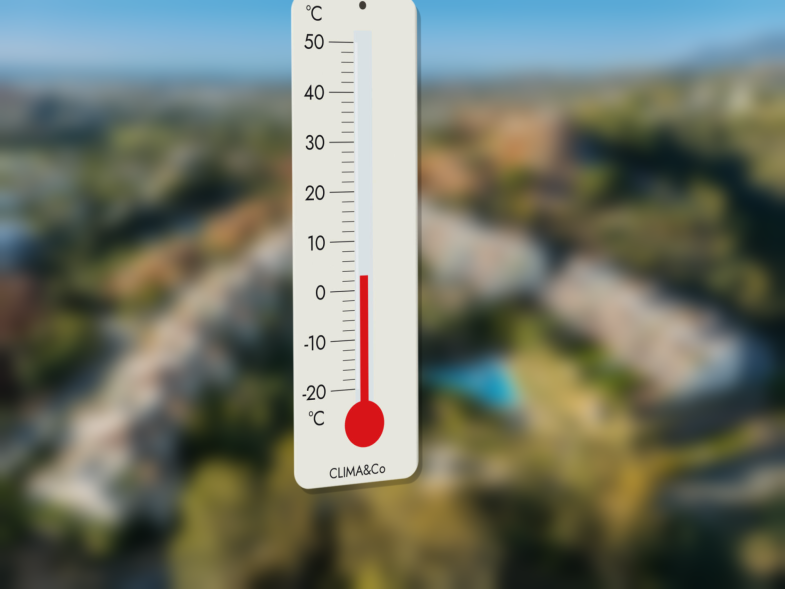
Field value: 3 °C
